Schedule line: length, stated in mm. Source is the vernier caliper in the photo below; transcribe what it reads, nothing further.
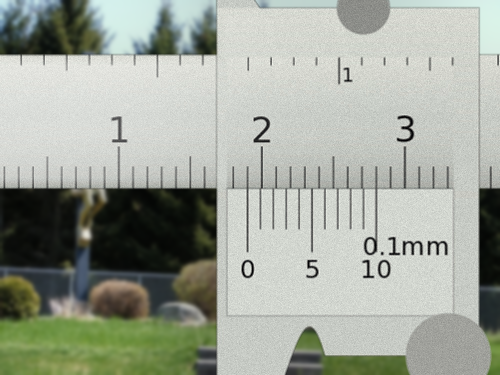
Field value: 19.0 mm
